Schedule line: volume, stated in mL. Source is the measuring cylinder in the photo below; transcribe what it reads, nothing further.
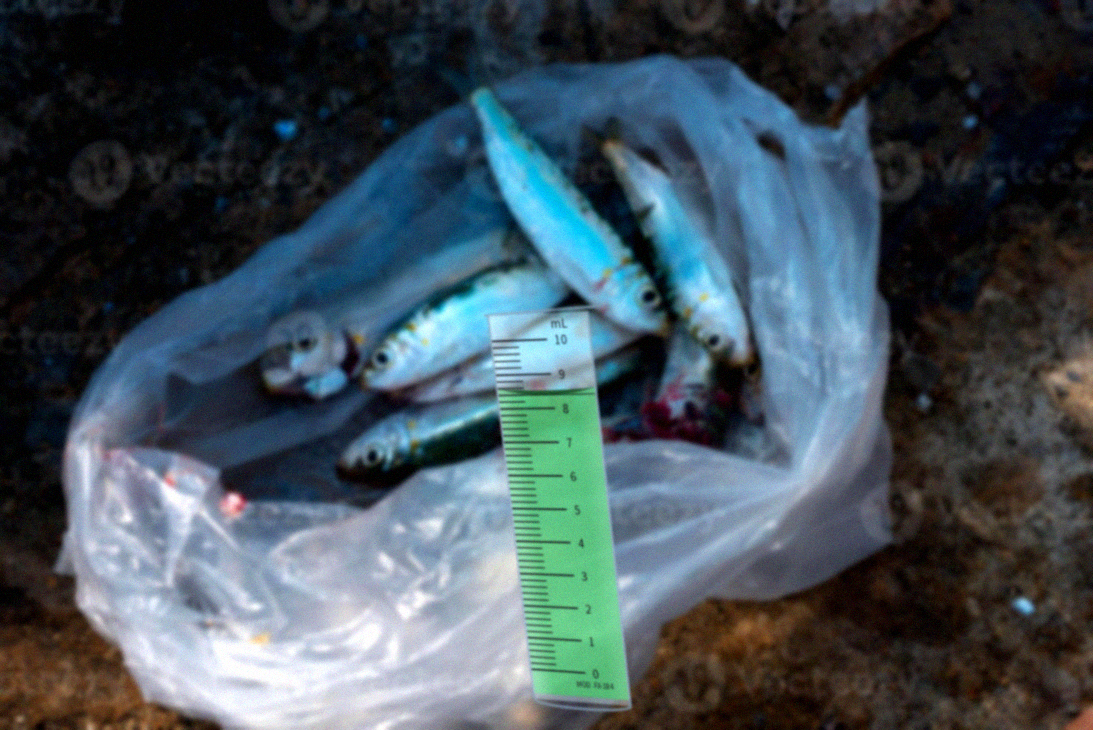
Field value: 8.4 mL
